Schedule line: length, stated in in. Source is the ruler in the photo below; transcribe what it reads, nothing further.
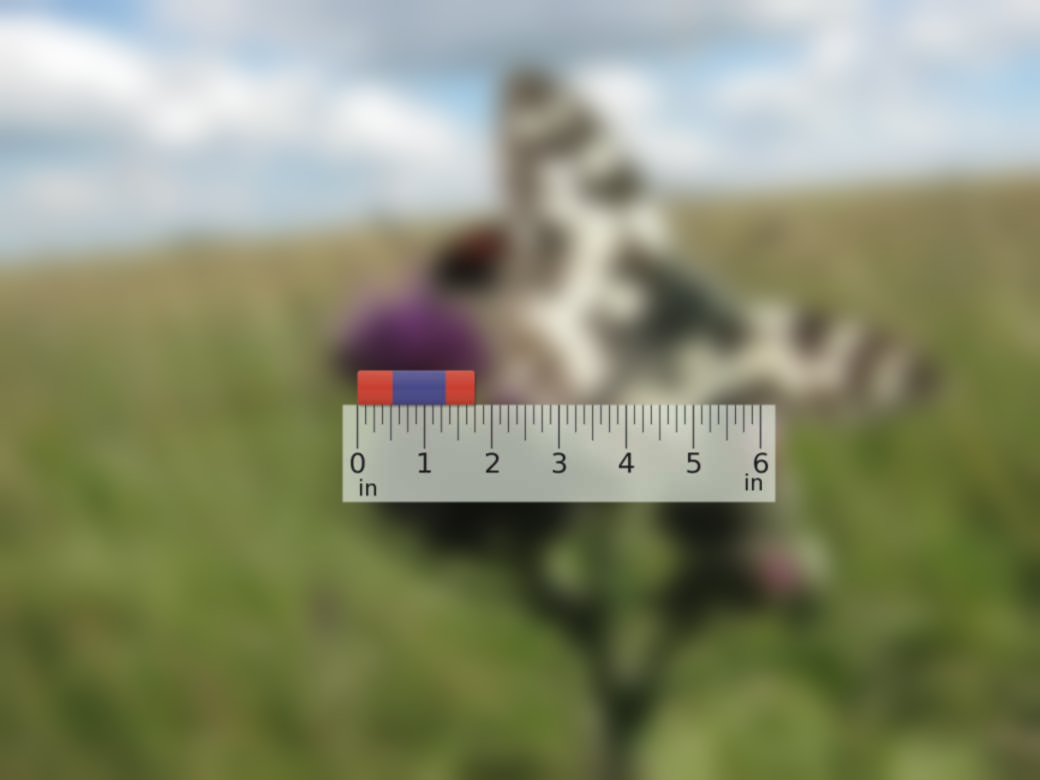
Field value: 1.75 in
